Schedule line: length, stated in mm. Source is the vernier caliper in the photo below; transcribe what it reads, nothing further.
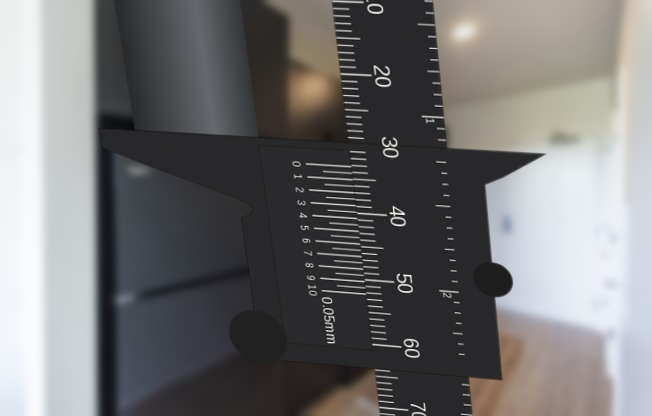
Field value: 33.2 mm
